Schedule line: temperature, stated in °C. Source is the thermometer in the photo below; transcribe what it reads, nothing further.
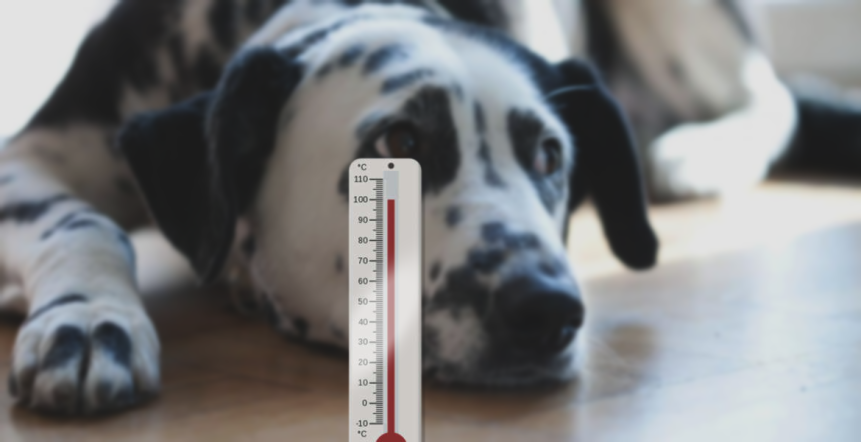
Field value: 100 °C
